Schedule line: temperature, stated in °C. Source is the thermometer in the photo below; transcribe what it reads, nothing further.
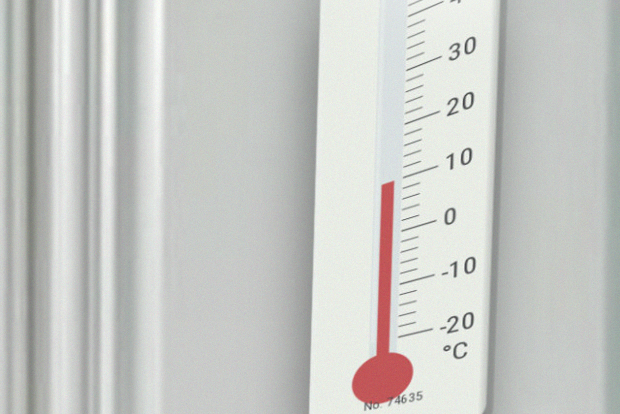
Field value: 10 °C
